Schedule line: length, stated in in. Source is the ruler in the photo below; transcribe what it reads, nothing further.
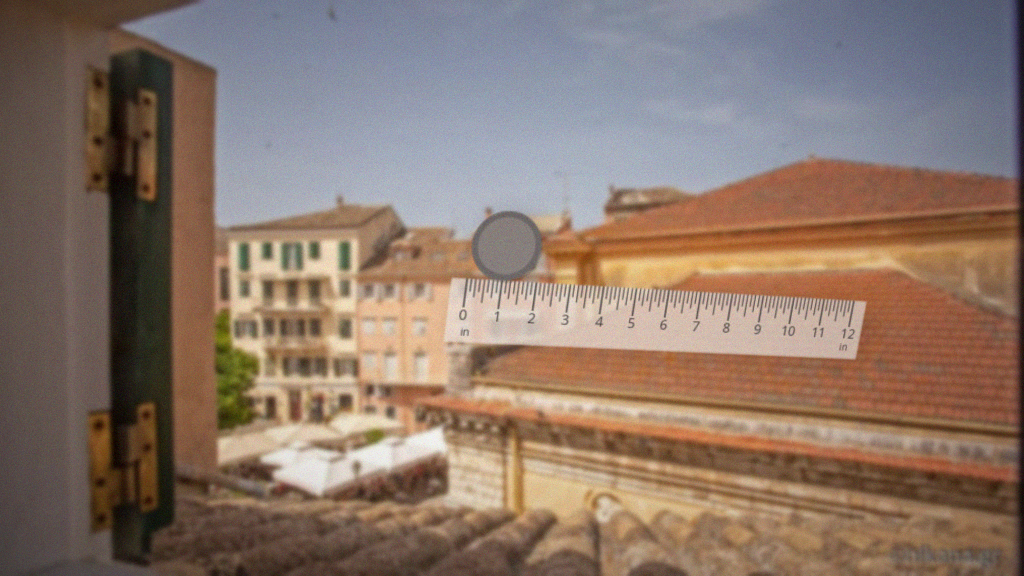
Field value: 2 in
